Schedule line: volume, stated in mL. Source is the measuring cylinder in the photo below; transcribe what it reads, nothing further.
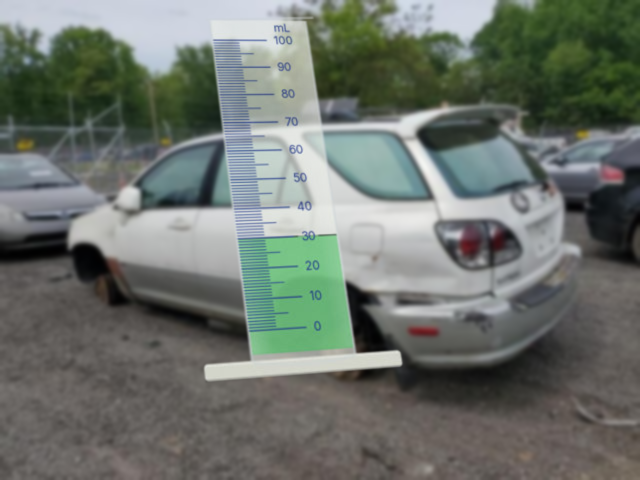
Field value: 30 mL
